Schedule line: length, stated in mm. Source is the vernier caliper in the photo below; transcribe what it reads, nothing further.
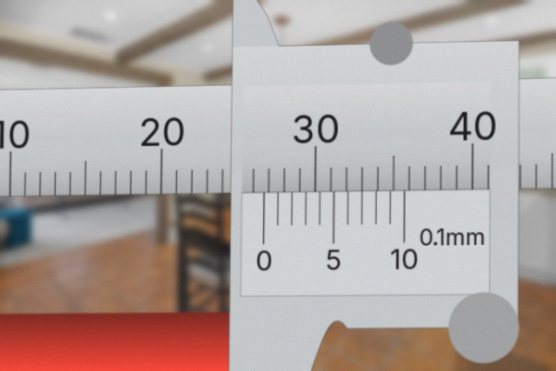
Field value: 26.7 mm
